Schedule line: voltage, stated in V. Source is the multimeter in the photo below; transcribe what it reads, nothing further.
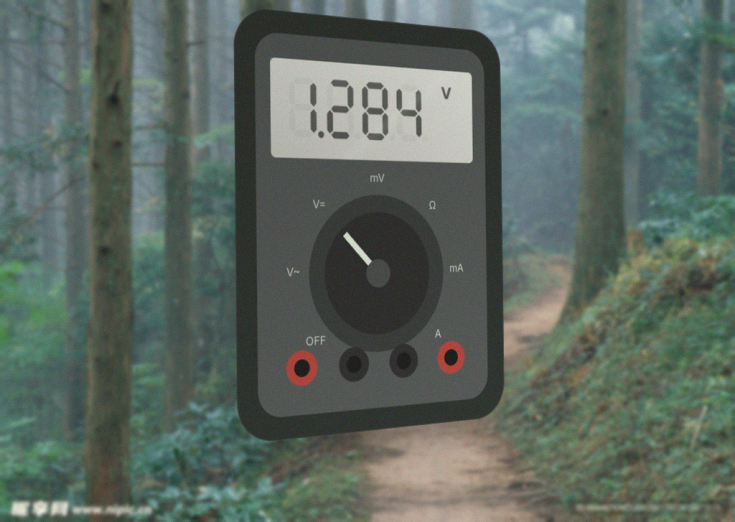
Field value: 1.284 V
